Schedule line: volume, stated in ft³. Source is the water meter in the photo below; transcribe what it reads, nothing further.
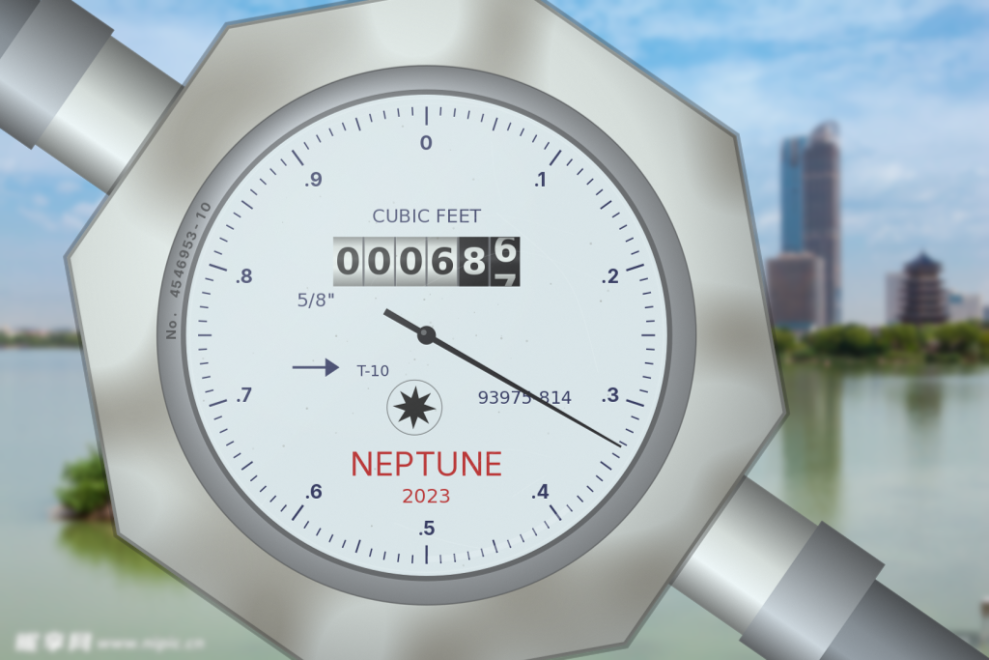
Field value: 686.33 ft³
